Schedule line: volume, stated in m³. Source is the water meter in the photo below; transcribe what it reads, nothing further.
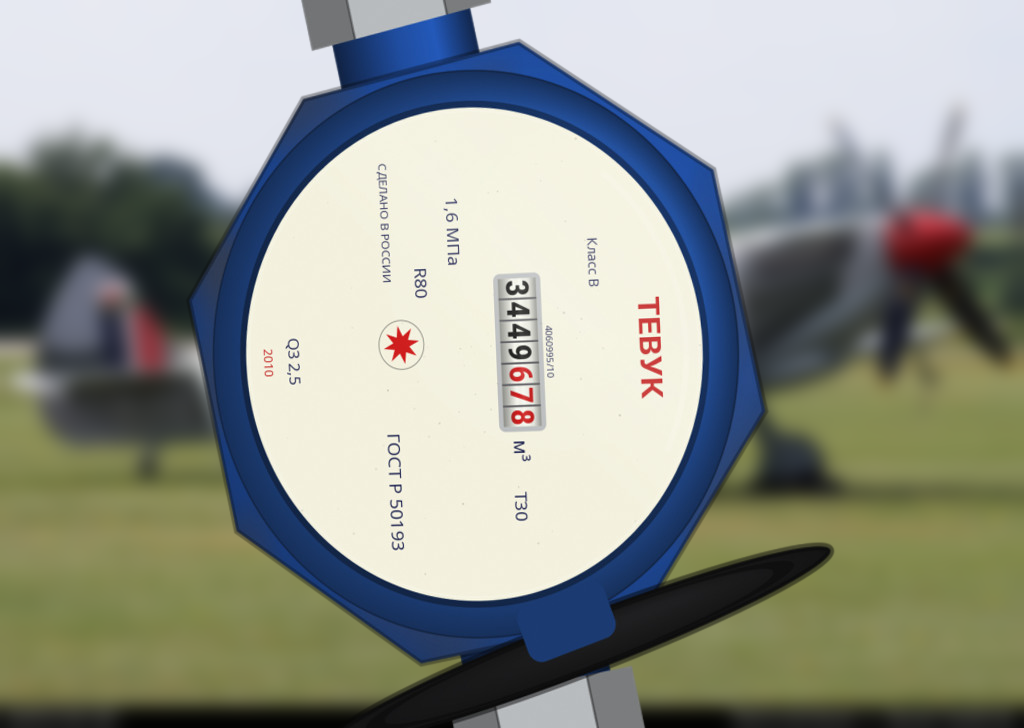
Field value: 3449.678 m³
